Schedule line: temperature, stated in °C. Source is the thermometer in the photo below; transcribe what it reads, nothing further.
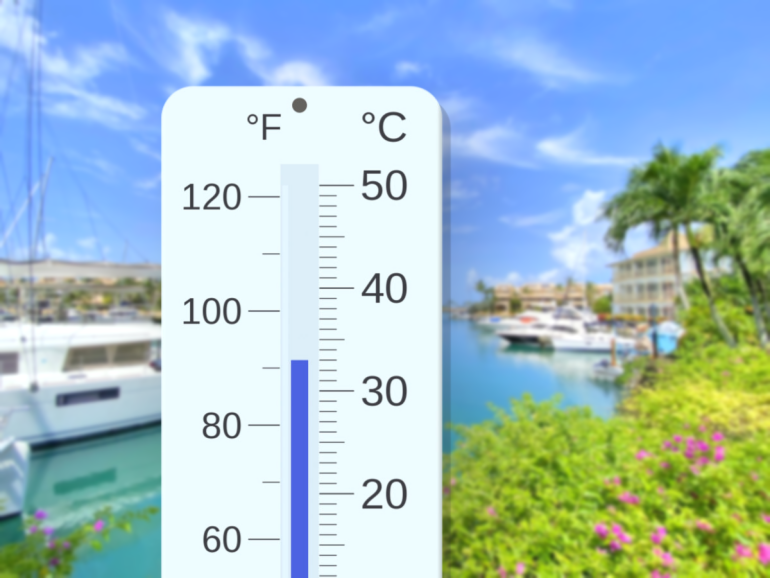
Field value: 33 °C
